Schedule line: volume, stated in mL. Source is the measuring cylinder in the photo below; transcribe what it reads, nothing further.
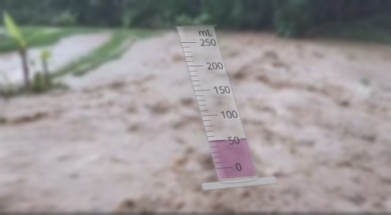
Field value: 50 mL
